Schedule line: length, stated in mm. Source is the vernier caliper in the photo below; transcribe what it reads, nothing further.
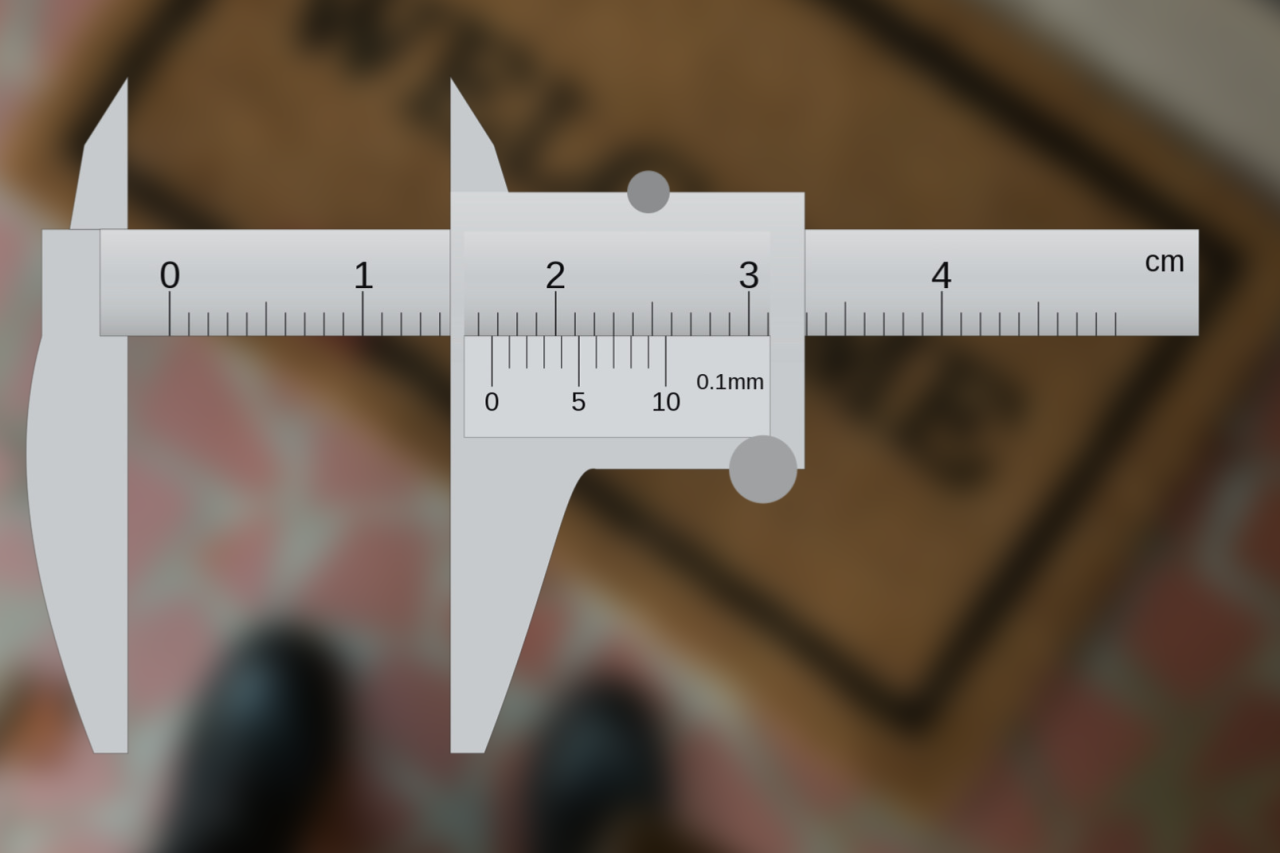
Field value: 16.7 mm
